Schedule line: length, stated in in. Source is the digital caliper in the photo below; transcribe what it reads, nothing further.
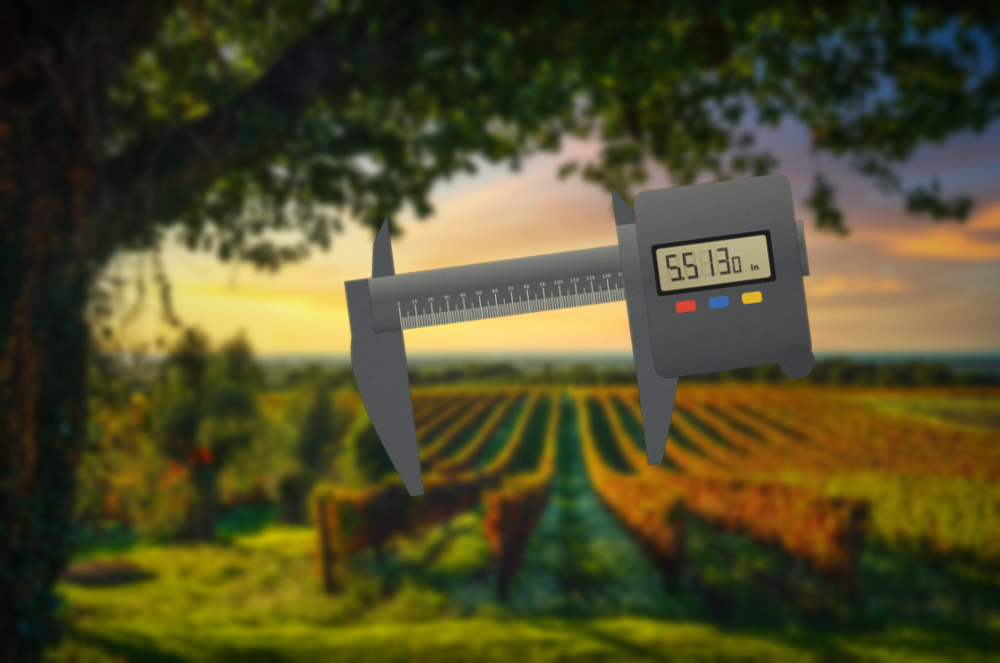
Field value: 5.5130 in
